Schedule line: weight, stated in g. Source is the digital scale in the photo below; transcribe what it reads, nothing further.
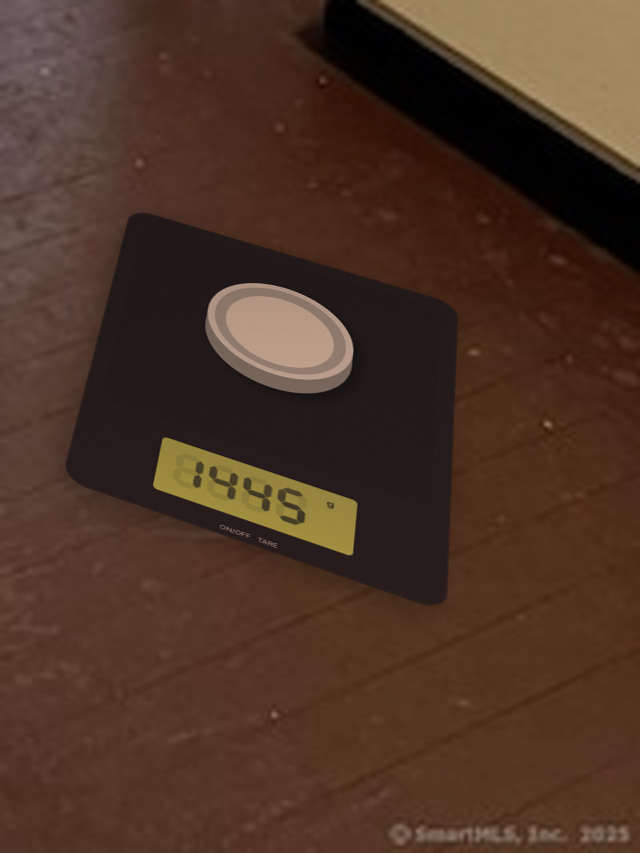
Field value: 1445 g
